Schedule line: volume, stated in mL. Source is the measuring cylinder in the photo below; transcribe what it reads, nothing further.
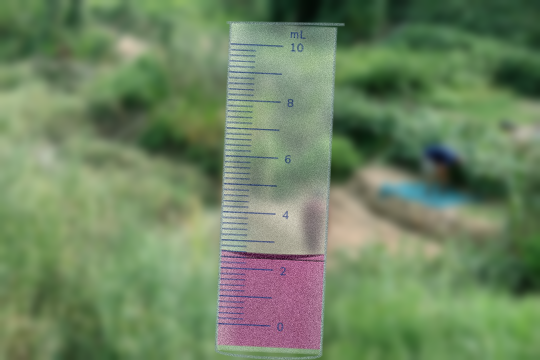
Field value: 2.4 mL
